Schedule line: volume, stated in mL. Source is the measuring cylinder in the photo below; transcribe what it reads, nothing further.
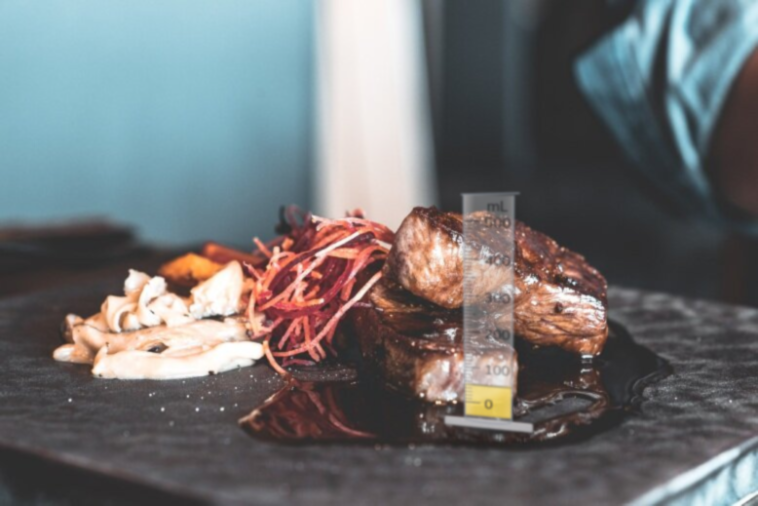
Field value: 50 mL
